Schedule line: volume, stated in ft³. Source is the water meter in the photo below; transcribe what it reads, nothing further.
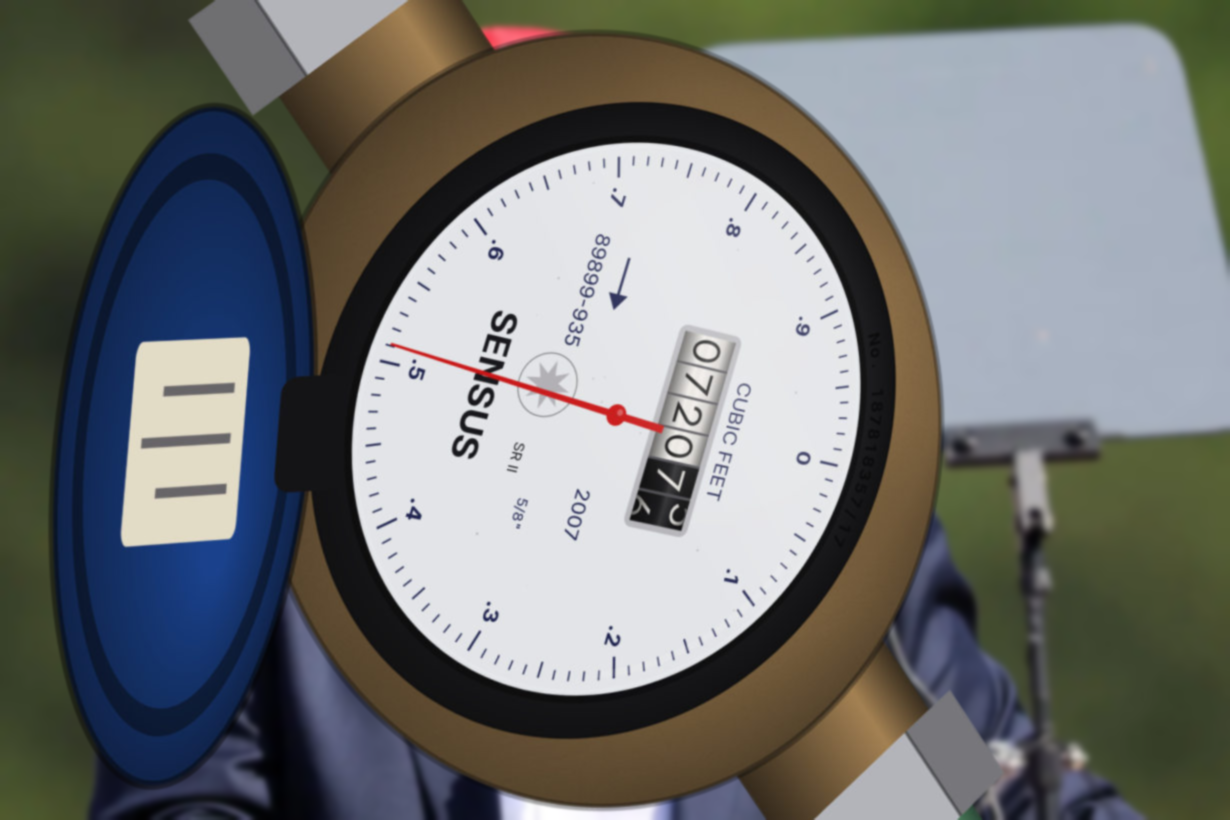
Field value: 72075.51 ft³
